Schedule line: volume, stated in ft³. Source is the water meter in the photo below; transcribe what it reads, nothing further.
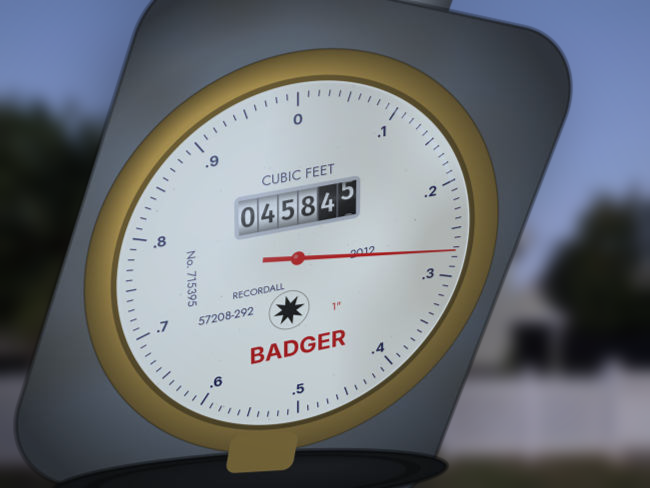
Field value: 45845.27 ft³
